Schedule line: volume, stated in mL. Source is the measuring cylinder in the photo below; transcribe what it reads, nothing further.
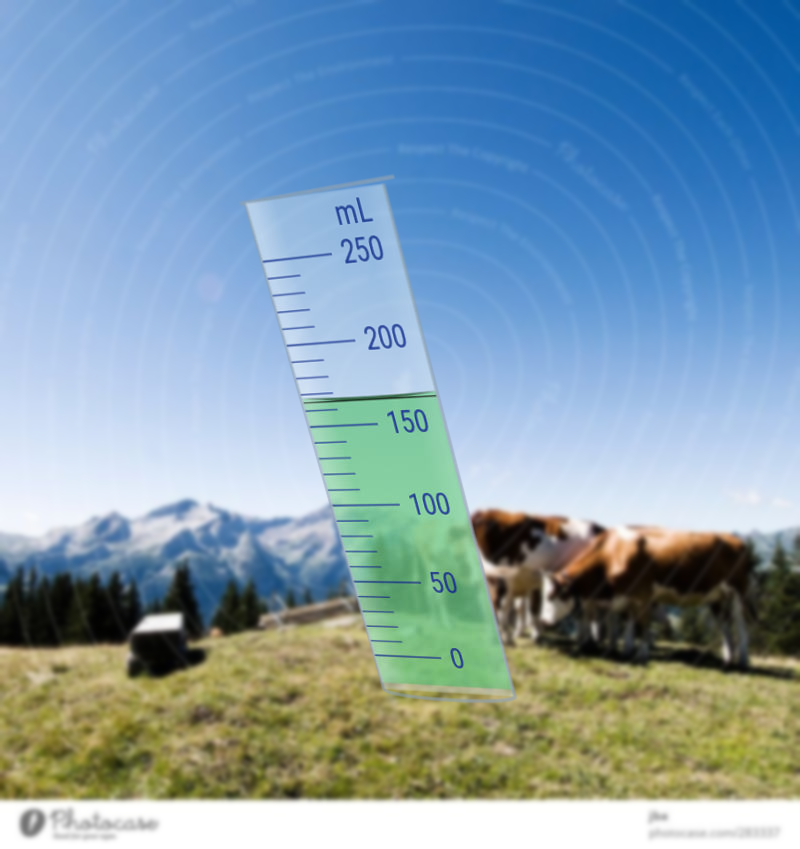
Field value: 165 mL
